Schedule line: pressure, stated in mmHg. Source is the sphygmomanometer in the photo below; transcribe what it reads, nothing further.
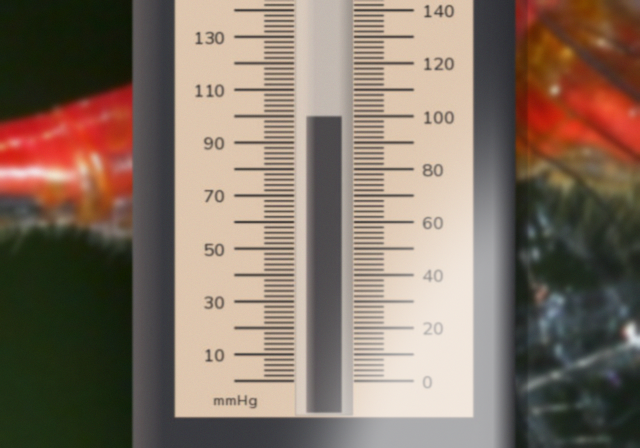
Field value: 100 mmHg
